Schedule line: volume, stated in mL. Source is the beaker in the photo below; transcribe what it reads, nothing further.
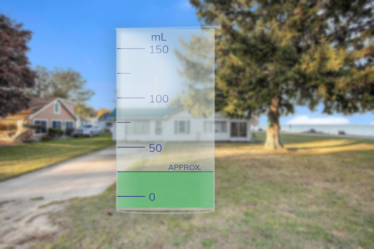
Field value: 25 mL
